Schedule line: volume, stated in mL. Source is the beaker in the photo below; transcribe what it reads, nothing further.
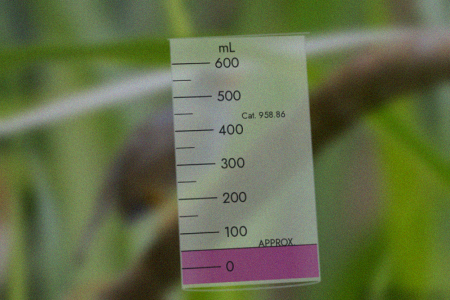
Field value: 50 mL
